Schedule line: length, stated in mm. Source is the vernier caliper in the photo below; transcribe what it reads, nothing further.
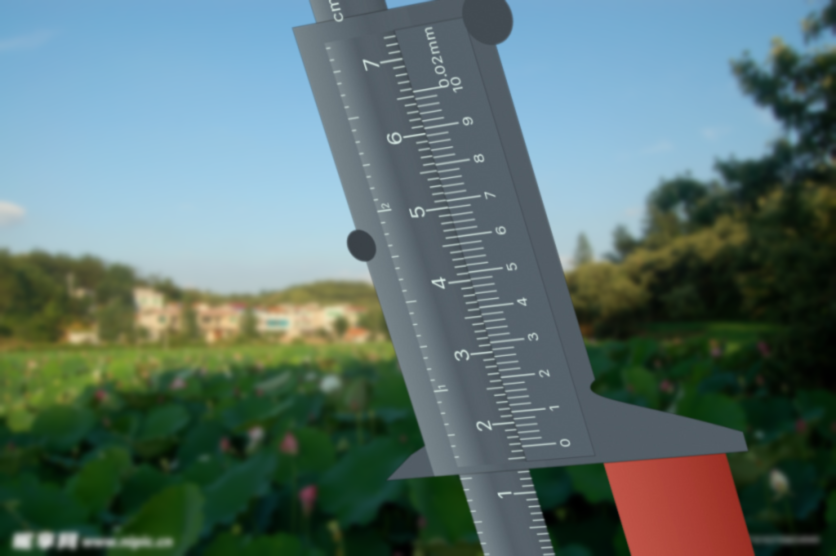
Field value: 16.6 mm
